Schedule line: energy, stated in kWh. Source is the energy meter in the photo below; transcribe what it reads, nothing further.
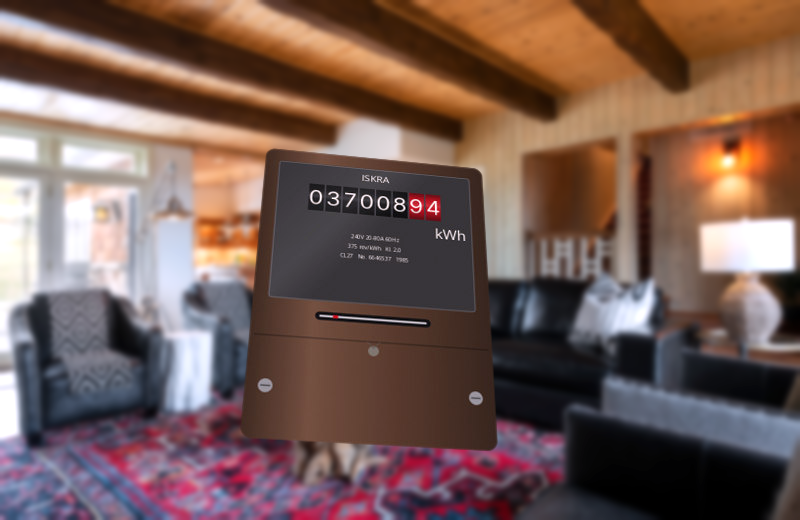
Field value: 37008.94 kWh
